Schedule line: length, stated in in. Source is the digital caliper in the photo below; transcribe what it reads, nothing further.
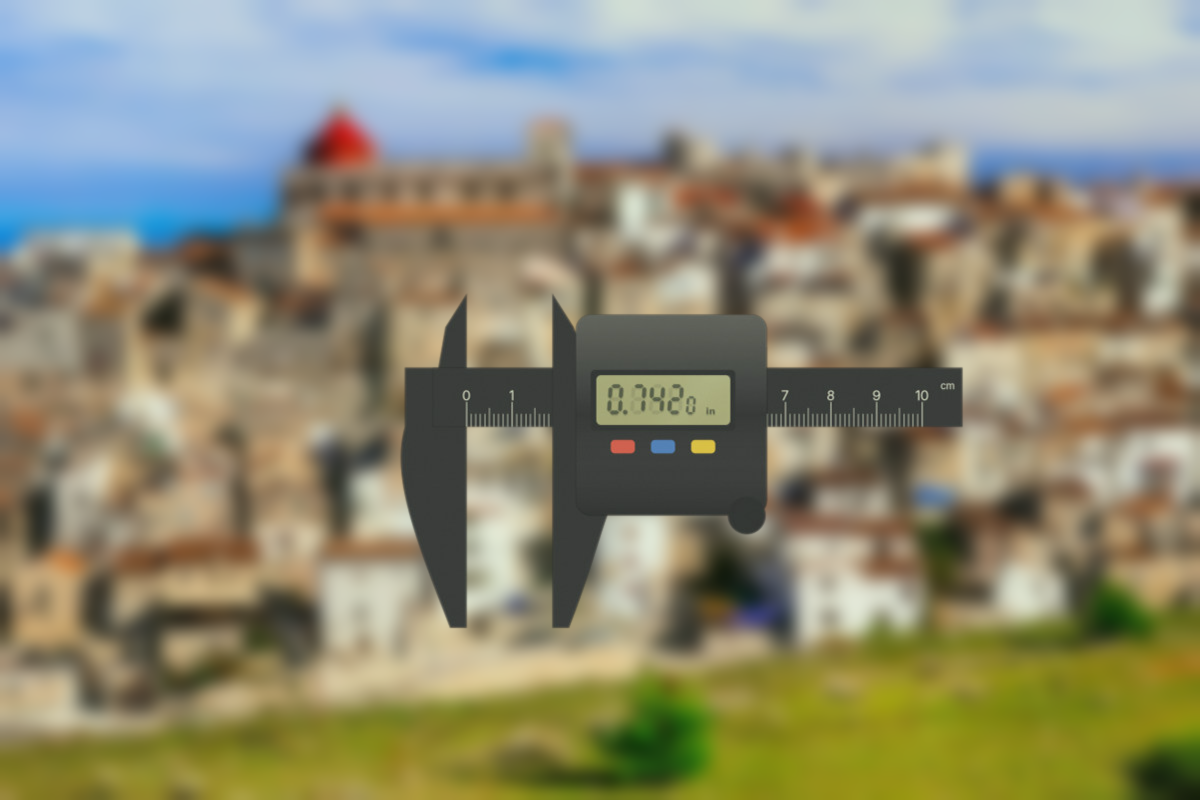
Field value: 0.7420 in
